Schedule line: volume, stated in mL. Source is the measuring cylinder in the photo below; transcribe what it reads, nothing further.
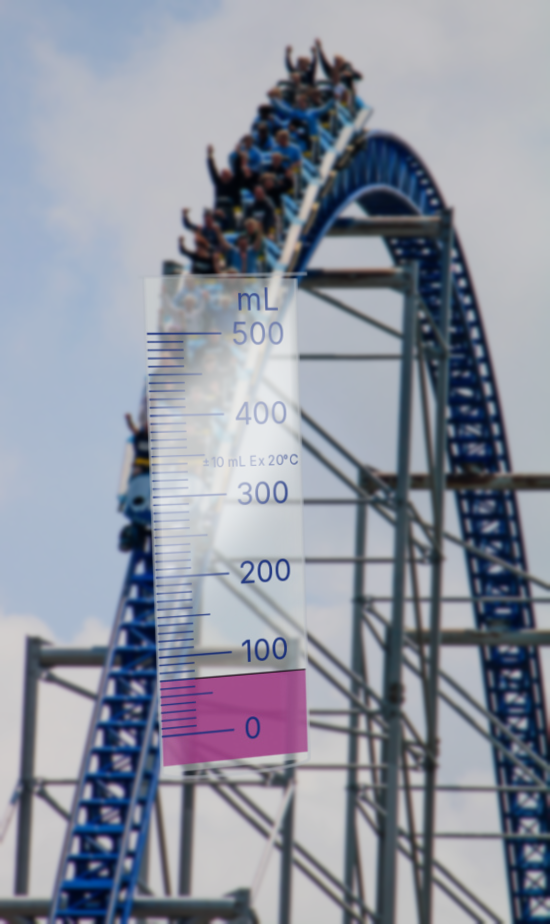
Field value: 70 mL
